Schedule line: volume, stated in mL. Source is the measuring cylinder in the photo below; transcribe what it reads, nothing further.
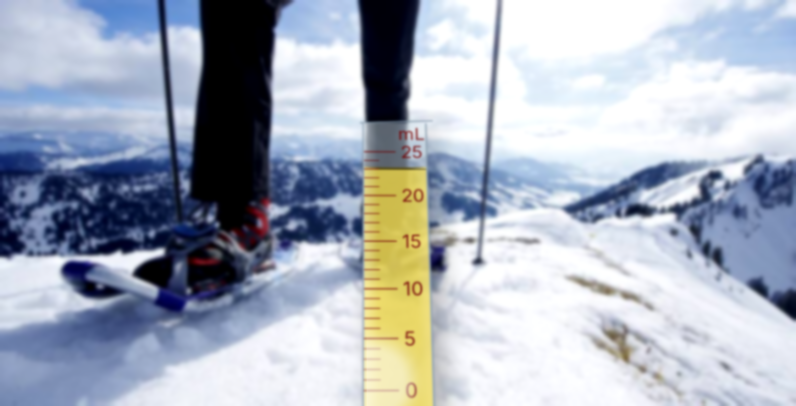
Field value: 23 mL
